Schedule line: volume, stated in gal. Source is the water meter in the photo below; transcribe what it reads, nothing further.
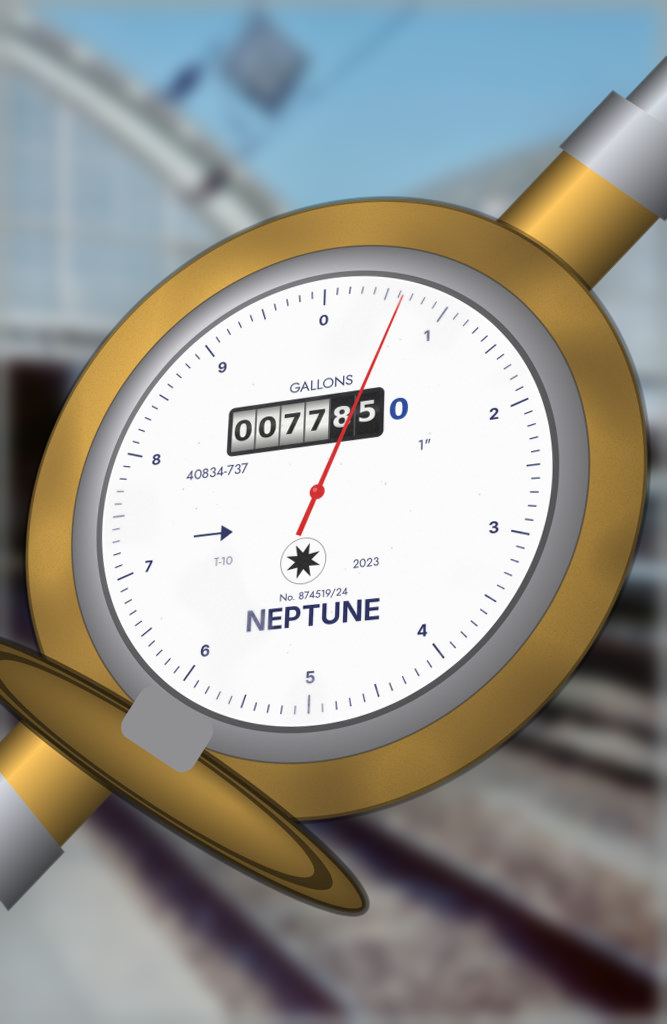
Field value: 77850.6 gal
